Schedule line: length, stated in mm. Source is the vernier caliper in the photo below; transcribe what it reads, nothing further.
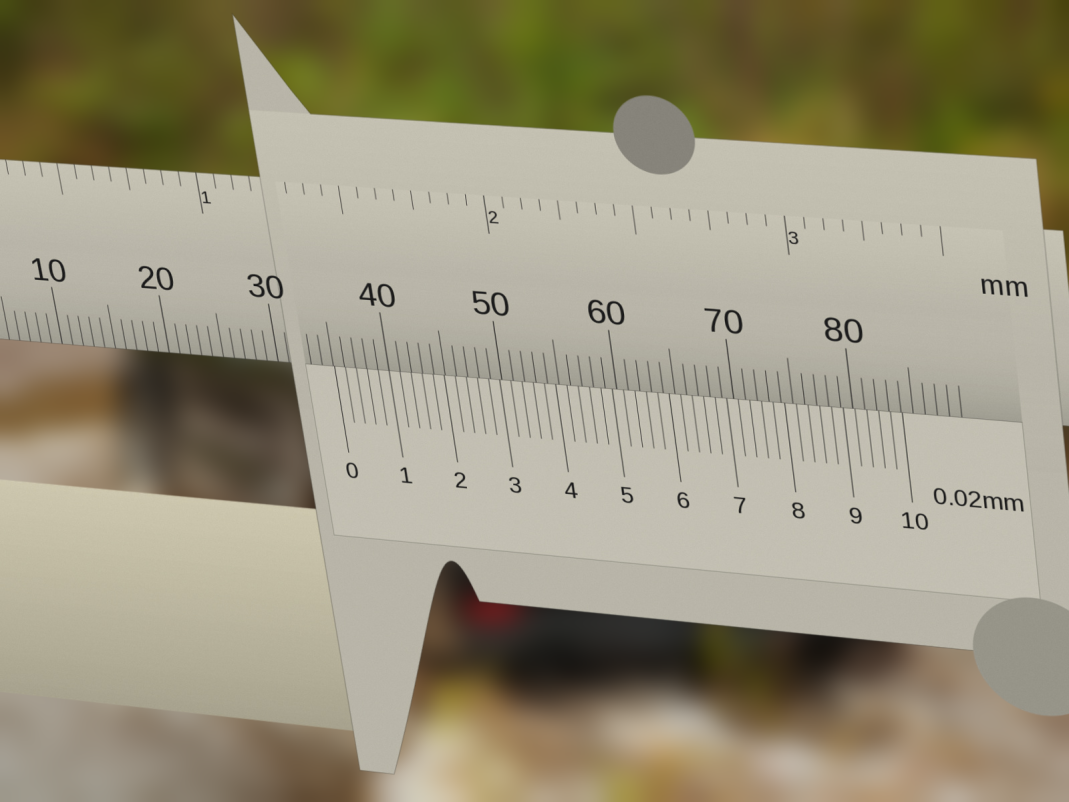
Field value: 35.1 mm
